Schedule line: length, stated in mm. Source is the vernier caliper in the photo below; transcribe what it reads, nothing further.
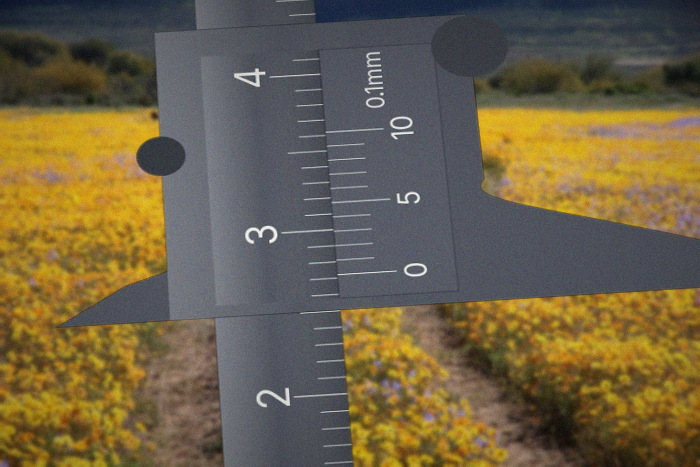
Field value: 27.2 mm
